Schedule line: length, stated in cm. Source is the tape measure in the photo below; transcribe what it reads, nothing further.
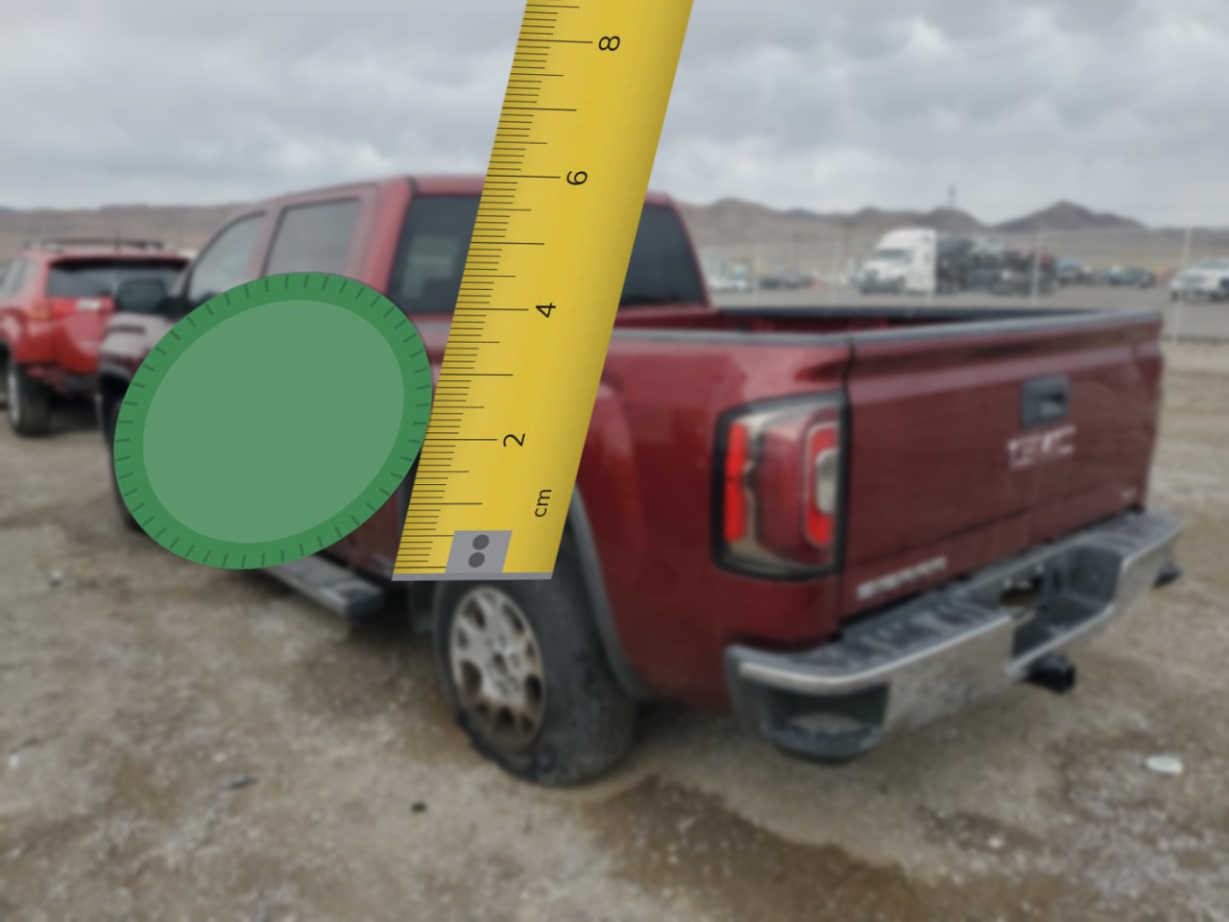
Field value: 4.5 cm
